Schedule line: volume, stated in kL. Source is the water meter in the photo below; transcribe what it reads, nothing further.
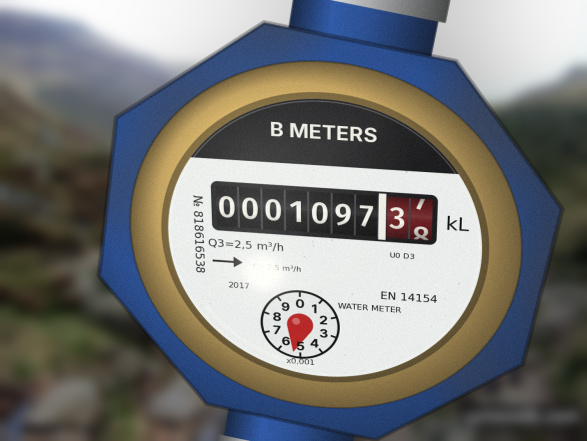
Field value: 1097.375 kL
